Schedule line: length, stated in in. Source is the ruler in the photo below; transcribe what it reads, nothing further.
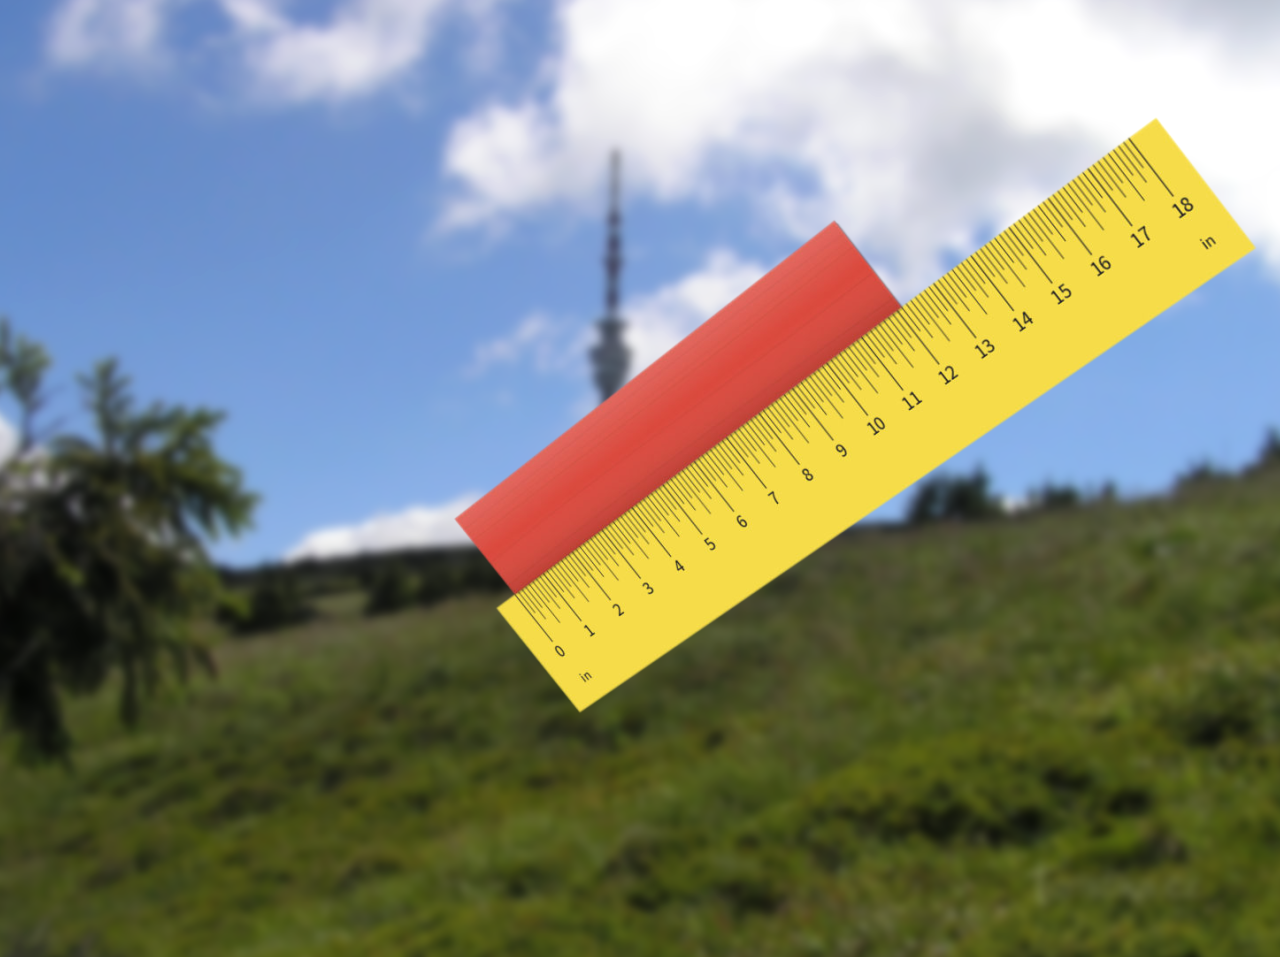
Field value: 12.125 in
